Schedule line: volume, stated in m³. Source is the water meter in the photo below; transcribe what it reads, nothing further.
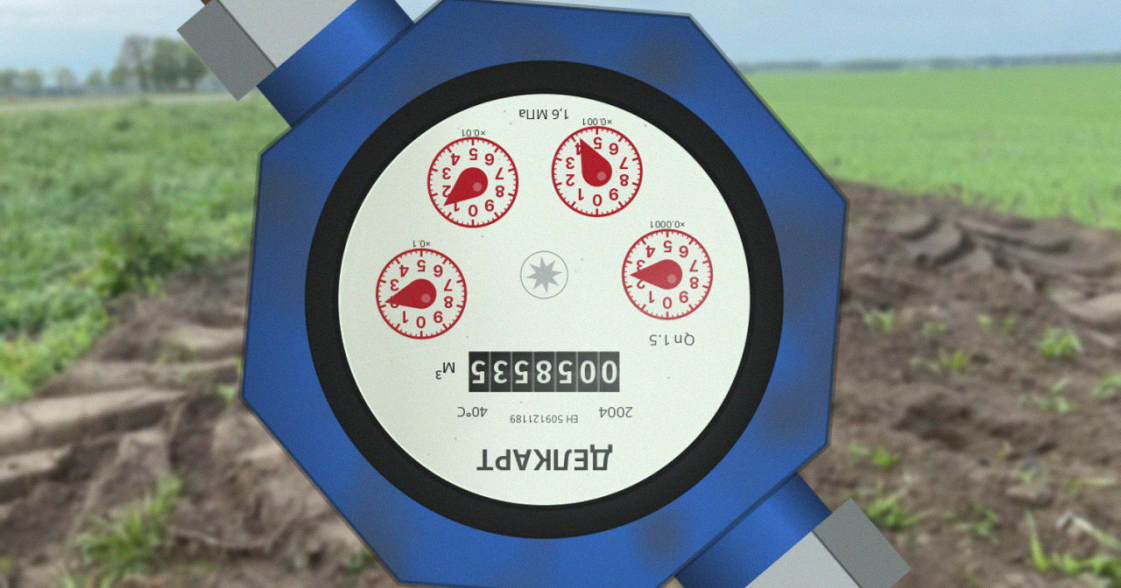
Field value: 58535.2142 m³
